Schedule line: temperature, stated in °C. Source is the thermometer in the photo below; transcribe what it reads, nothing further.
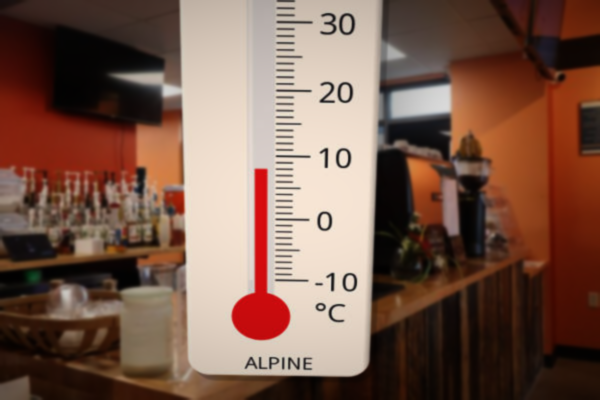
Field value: 8 °C
